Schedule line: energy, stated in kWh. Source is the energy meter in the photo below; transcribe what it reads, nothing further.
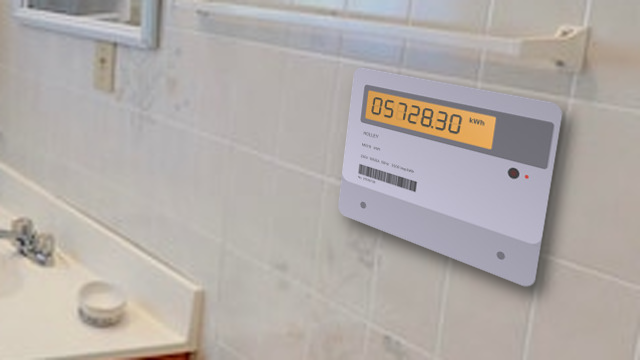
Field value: 5728.30 kWh
